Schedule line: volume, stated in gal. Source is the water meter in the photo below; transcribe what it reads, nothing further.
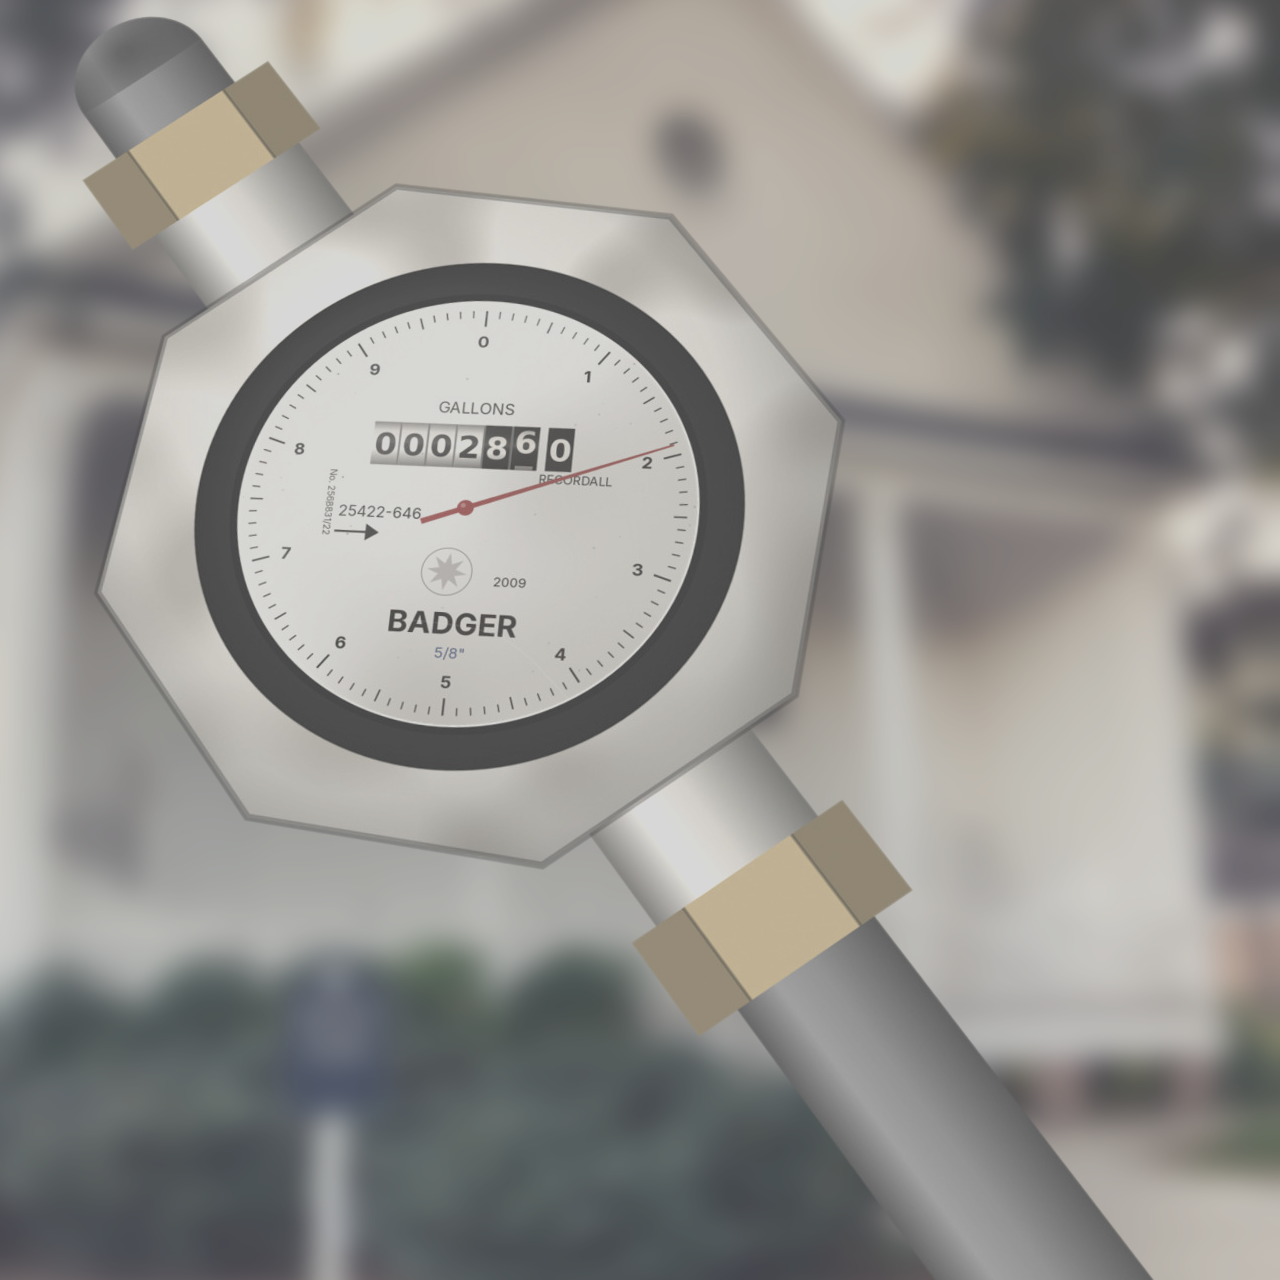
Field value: 2861.9 gal
